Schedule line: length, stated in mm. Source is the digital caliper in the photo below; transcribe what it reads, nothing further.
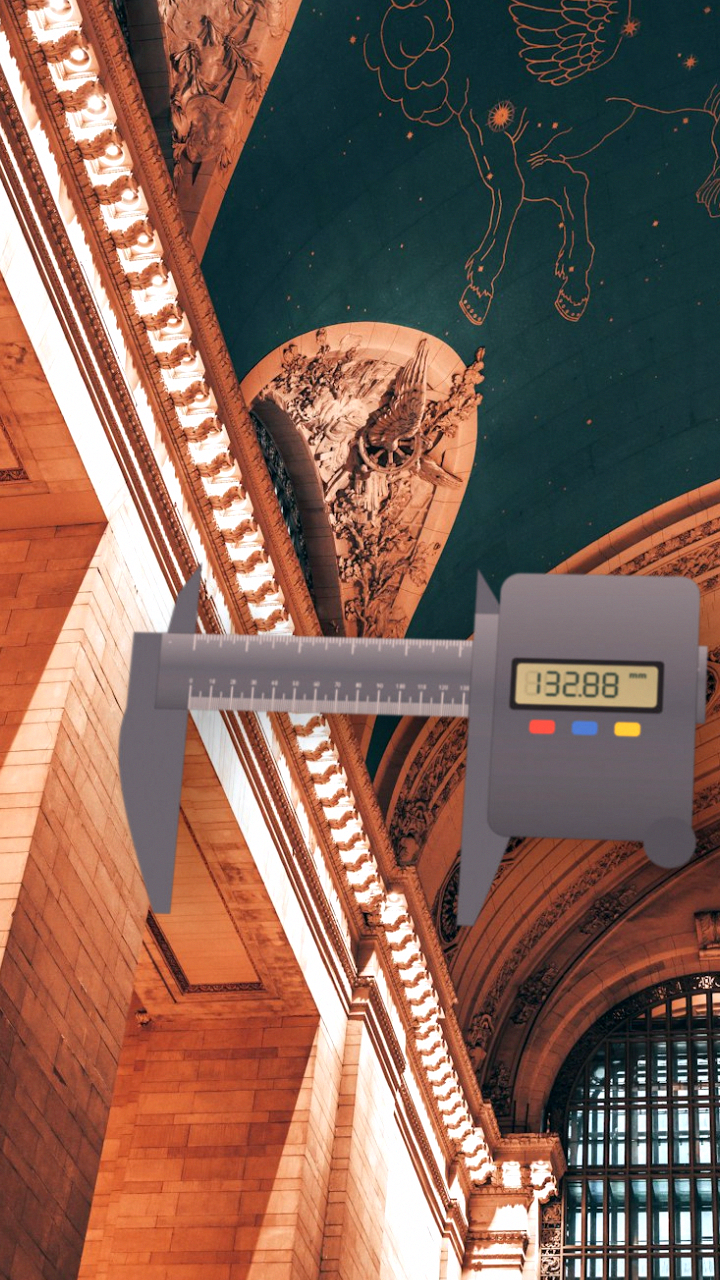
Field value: 132.88 mm
